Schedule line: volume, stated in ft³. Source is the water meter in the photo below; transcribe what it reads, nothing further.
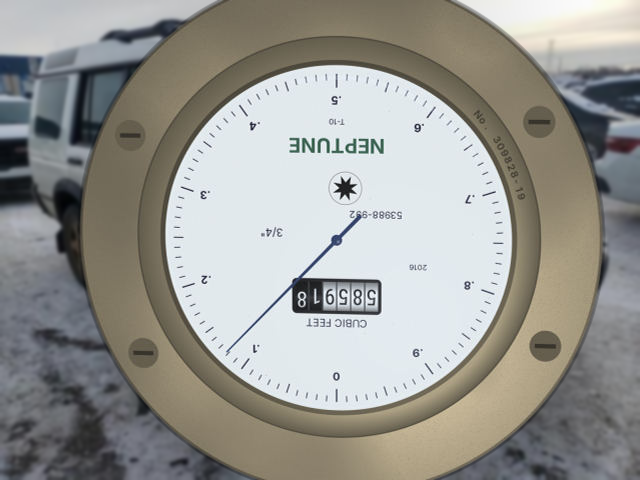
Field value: 585918.12 ft³
